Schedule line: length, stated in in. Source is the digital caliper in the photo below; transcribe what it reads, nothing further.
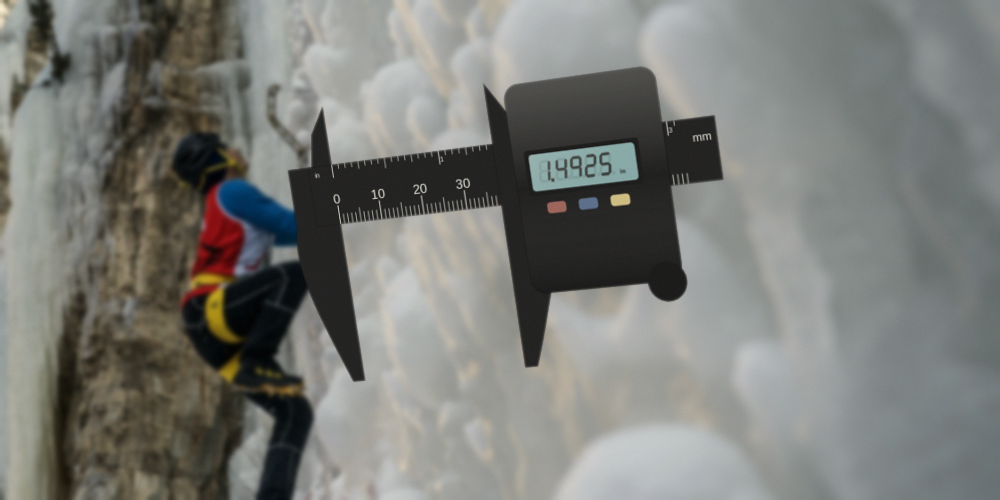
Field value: 1.4925 in
